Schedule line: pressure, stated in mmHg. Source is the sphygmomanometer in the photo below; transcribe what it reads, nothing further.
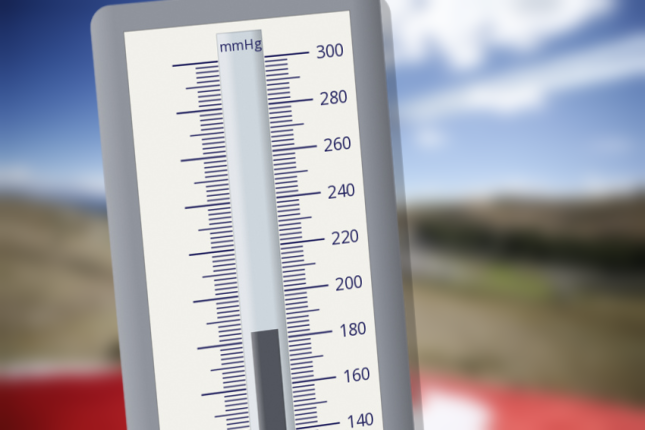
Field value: 184 mmHg
